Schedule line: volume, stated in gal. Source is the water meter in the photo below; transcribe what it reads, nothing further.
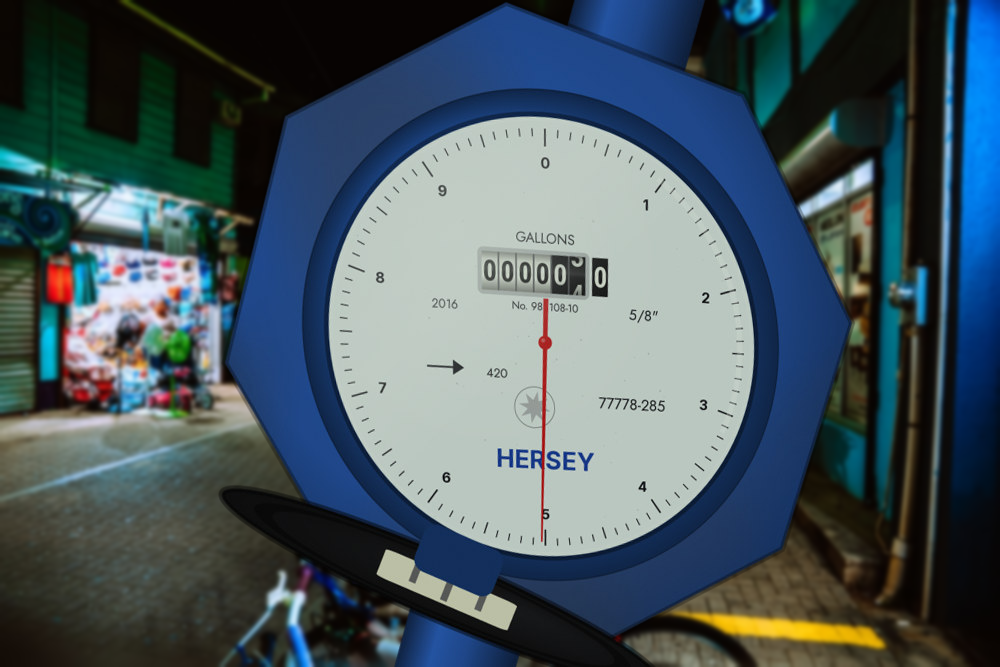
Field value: 35.0 gal
